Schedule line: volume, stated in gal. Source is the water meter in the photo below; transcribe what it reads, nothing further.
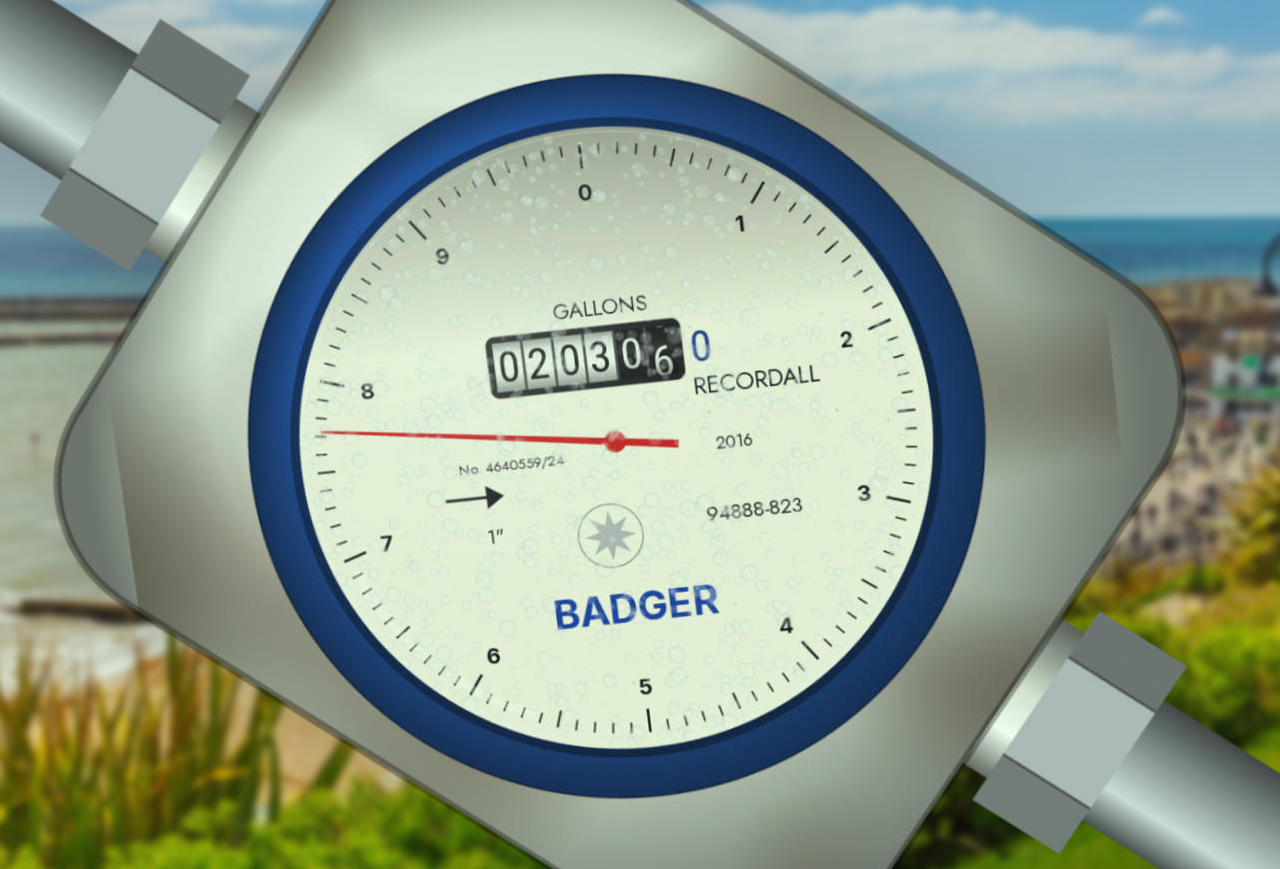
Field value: 203057.7 gal
